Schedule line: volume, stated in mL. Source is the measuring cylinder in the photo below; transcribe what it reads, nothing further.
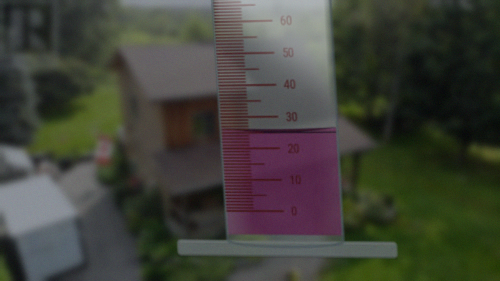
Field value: 25 mL
